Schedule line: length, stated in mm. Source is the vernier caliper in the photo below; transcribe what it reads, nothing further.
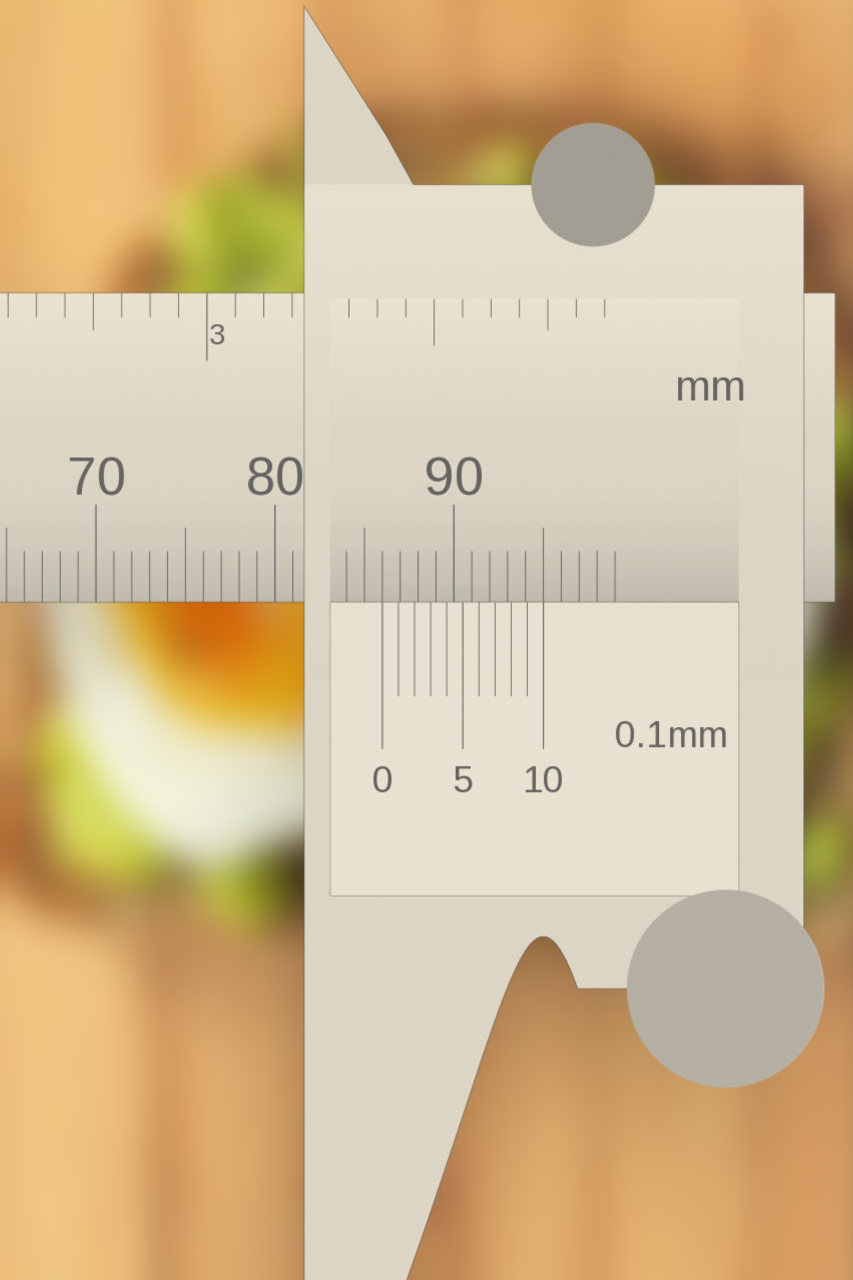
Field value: 86.0 mm
